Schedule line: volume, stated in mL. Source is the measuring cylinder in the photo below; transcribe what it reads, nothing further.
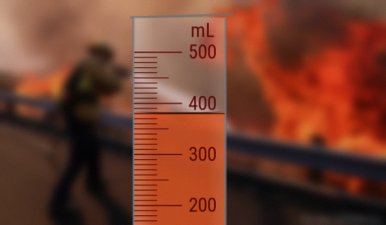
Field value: 380 mL
